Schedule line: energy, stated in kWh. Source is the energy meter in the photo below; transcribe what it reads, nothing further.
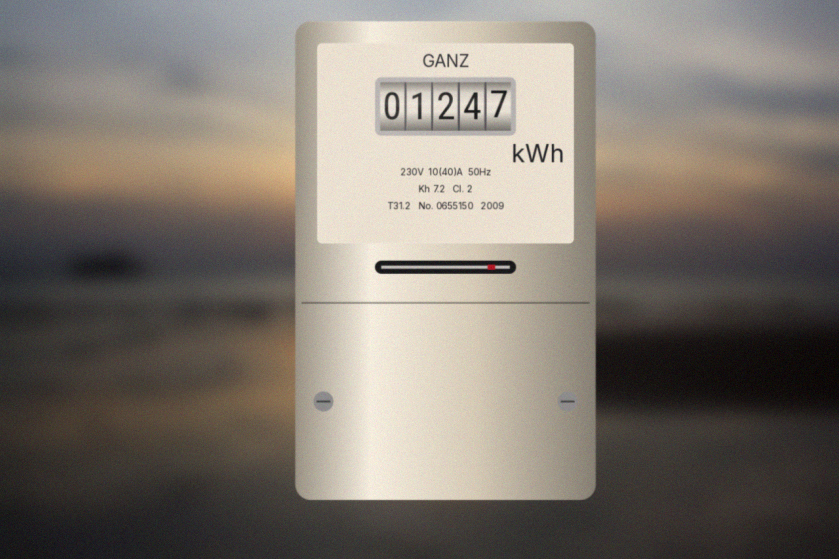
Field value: 1247 kWh
